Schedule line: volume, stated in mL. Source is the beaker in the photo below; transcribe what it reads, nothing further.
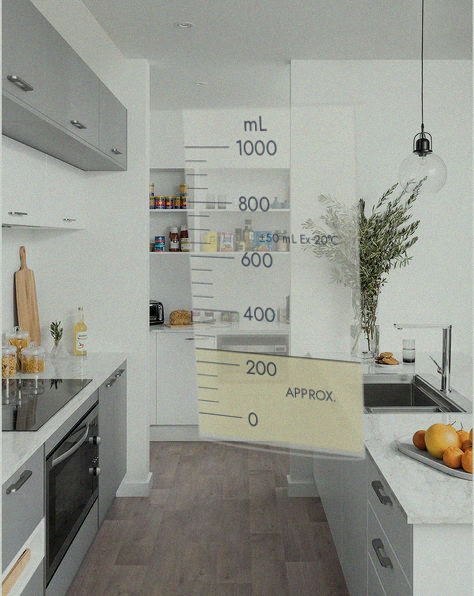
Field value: 250 mL
